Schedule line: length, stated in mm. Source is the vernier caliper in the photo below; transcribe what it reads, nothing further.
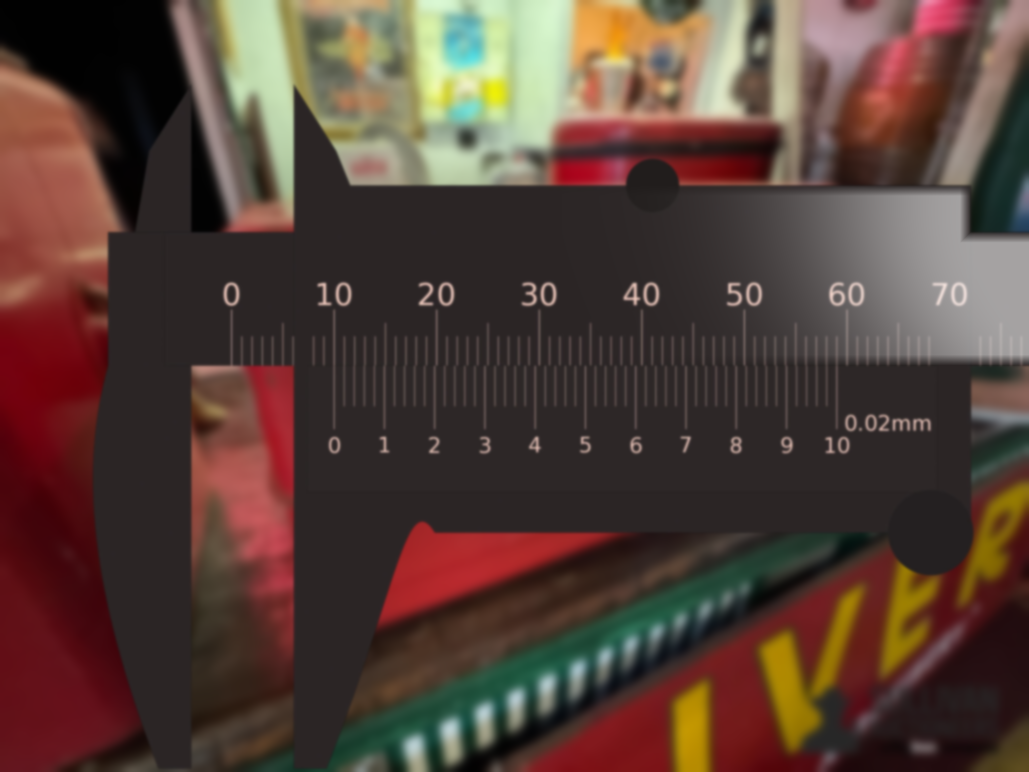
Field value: 10.0 mm
